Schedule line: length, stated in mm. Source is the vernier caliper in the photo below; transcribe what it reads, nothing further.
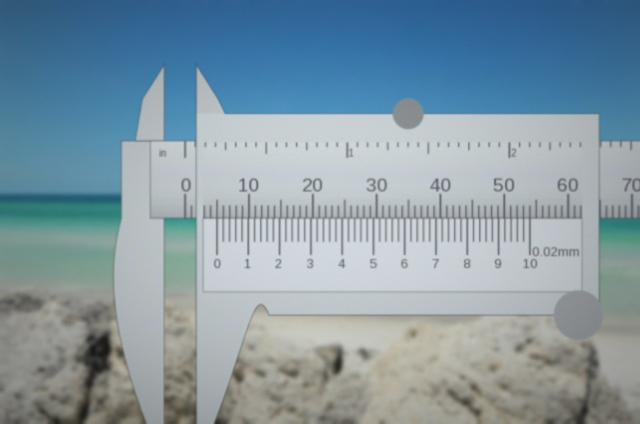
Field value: 5.0 mm
